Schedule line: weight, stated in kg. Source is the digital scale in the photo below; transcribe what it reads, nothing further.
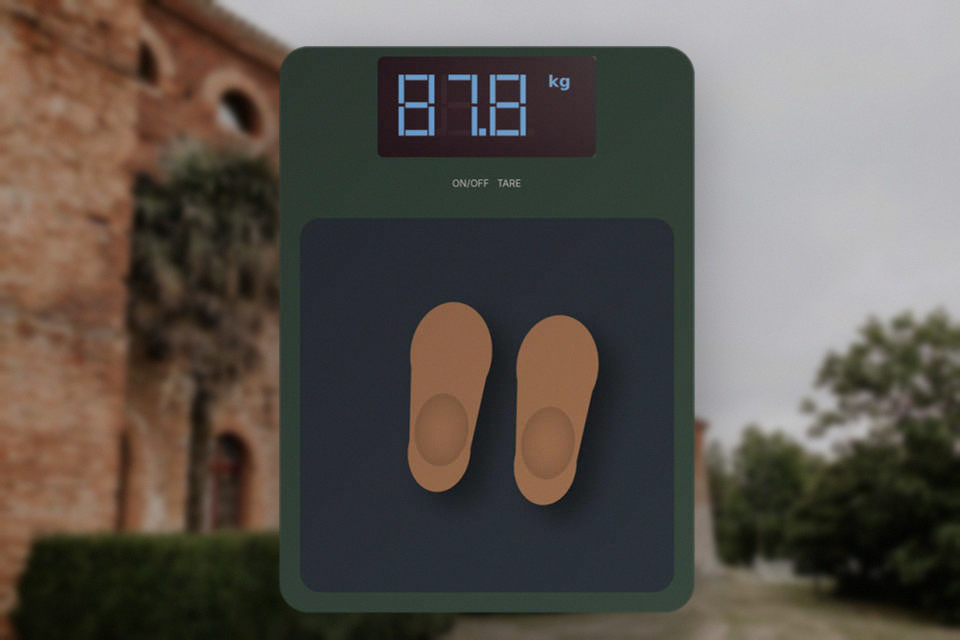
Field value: 87.8 kg
